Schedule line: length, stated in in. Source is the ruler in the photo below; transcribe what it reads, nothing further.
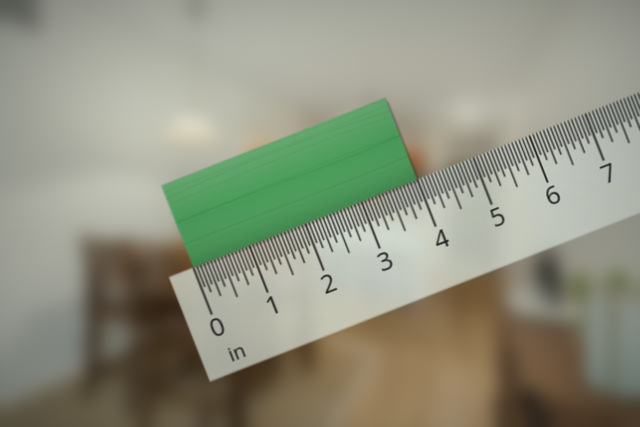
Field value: 4 in
